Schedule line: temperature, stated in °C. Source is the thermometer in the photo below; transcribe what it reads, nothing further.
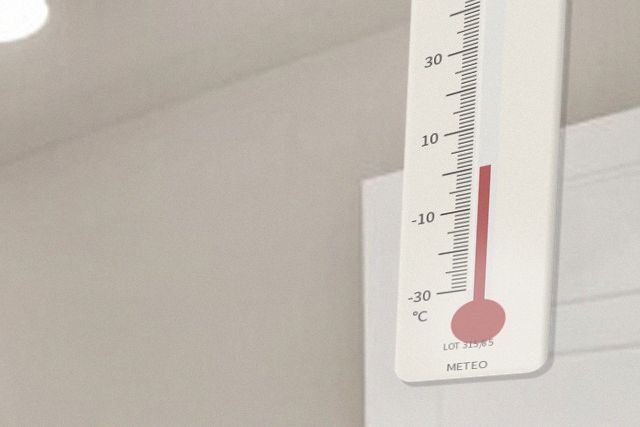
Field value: 0 °C
